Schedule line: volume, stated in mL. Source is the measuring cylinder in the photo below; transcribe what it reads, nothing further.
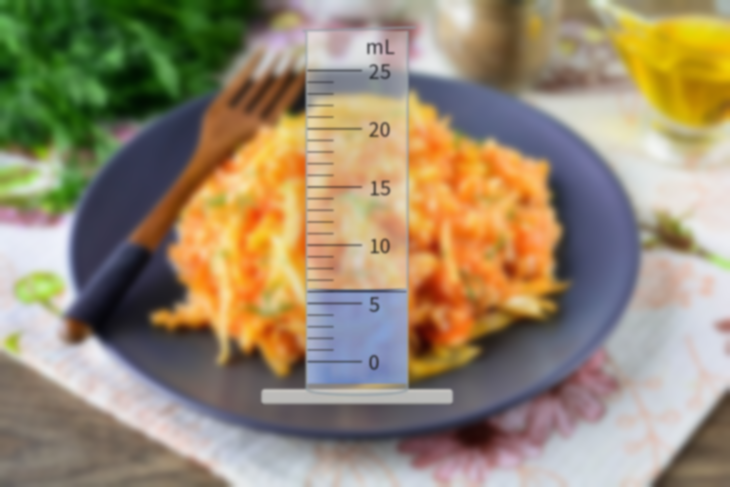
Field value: 6 mL
